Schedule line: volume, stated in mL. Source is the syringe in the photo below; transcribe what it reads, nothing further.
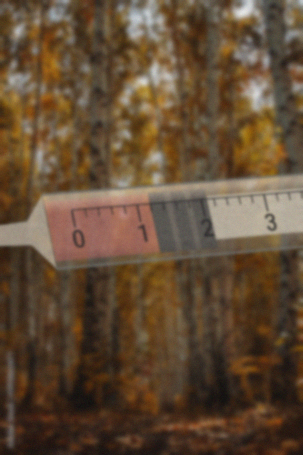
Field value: 1.2 mL
